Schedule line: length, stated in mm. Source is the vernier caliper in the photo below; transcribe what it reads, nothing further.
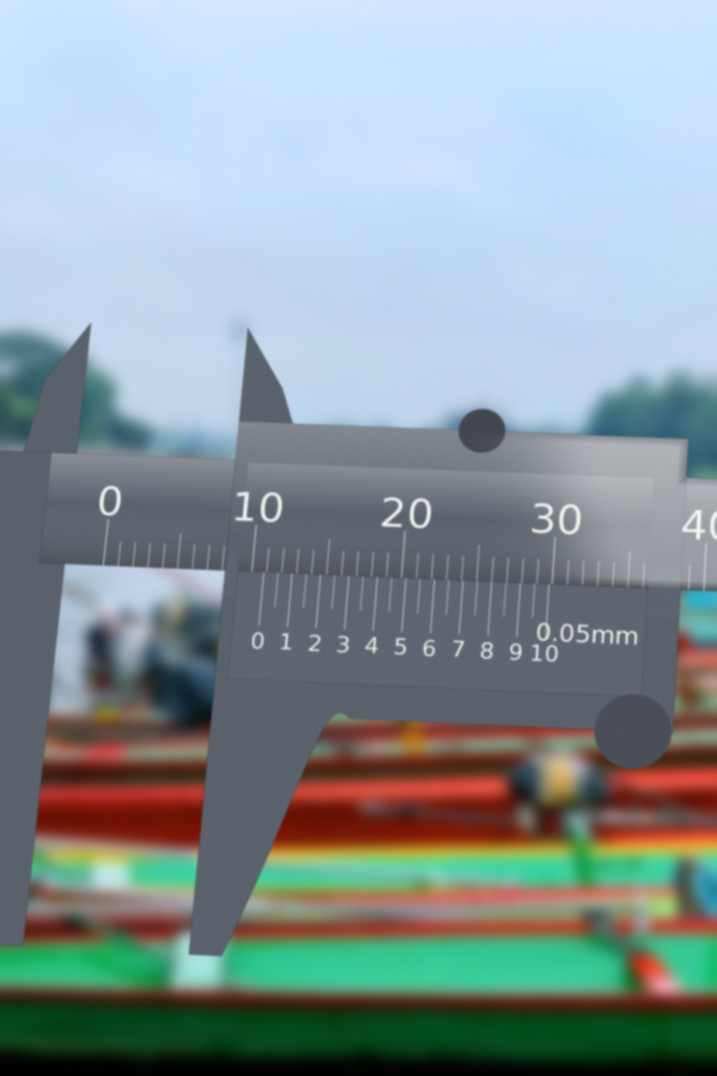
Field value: 10.8 mm
